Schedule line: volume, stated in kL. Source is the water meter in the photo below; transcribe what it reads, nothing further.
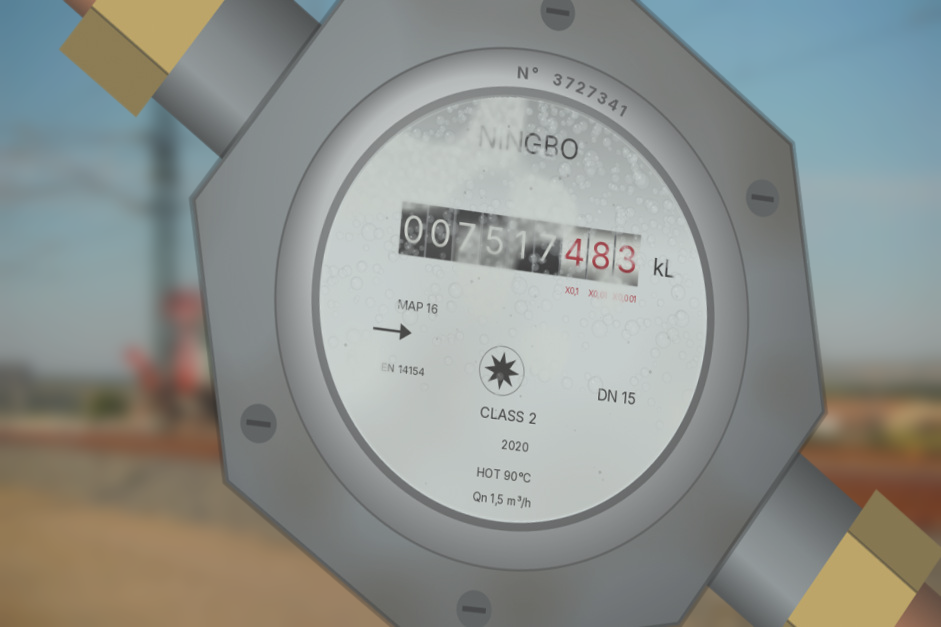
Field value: 7517.483 kL
